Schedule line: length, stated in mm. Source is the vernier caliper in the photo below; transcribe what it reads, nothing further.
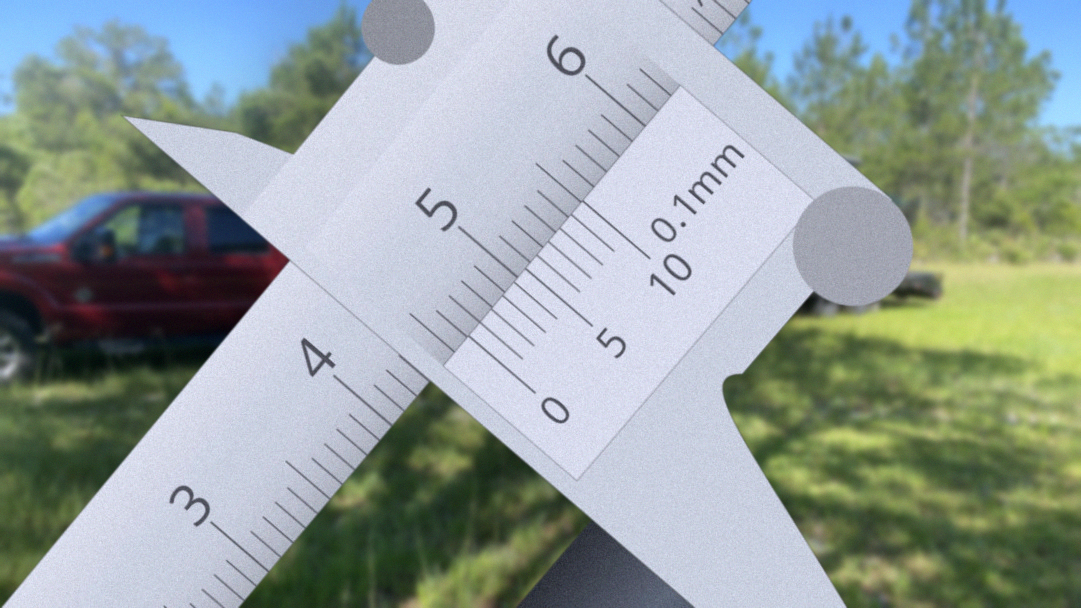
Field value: 46.1 mm
